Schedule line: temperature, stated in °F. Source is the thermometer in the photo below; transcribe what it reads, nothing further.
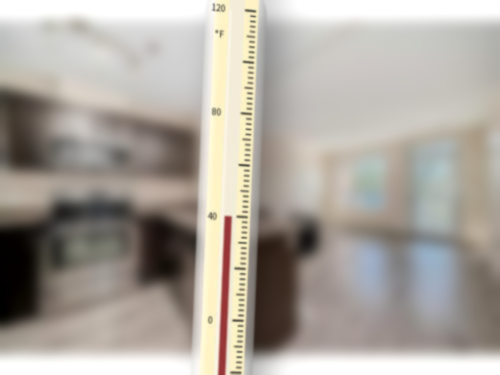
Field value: 40 °F
